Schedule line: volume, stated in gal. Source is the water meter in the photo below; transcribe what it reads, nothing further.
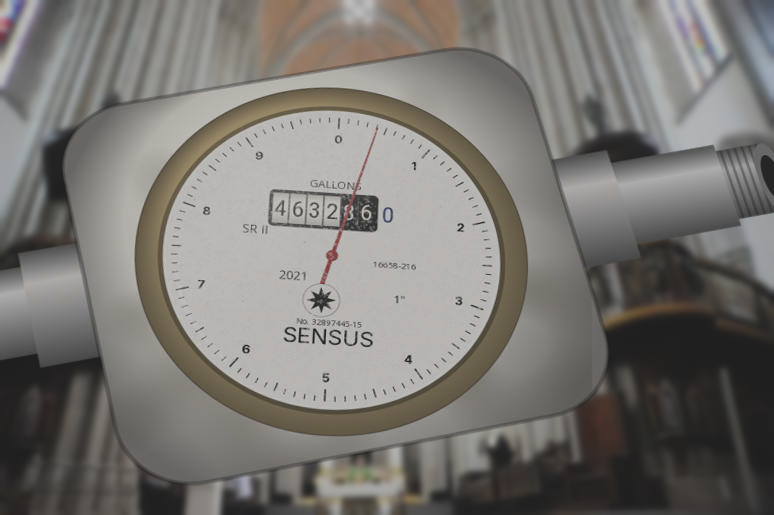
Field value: 4632860.4 gal
